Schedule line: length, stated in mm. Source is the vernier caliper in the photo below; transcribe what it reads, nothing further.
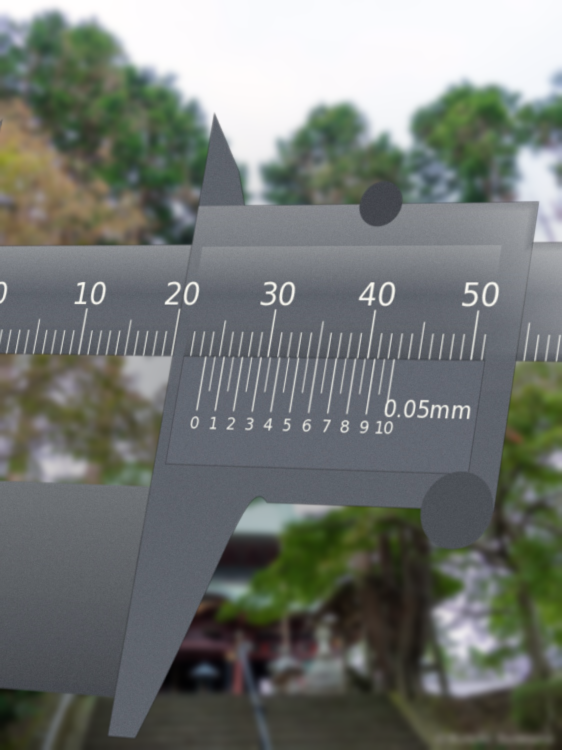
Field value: 23.6 mm
